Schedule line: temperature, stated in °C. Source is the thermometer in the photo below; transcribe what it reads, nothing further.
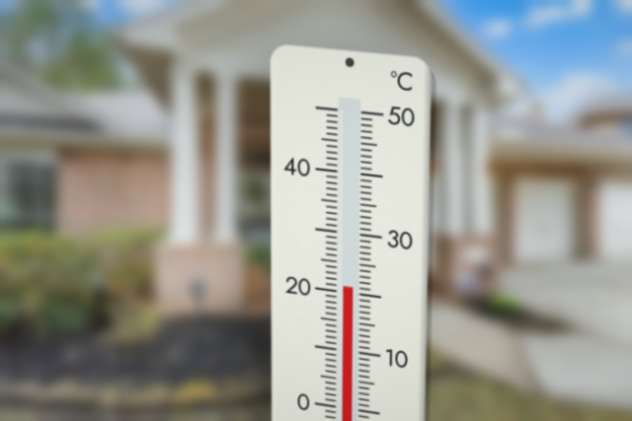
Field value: 21 °C
